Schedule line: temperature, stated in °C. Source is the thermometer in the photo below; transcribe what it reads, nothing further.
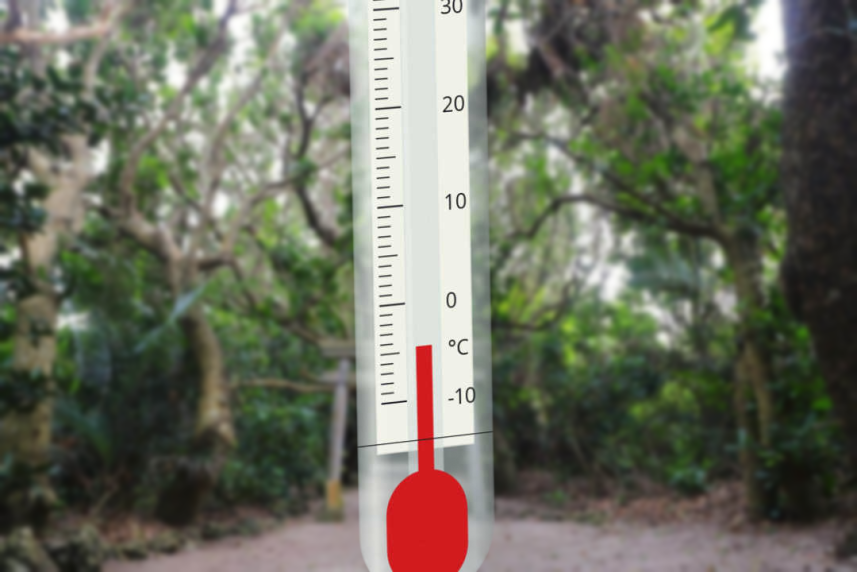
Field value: -4.5 °C
